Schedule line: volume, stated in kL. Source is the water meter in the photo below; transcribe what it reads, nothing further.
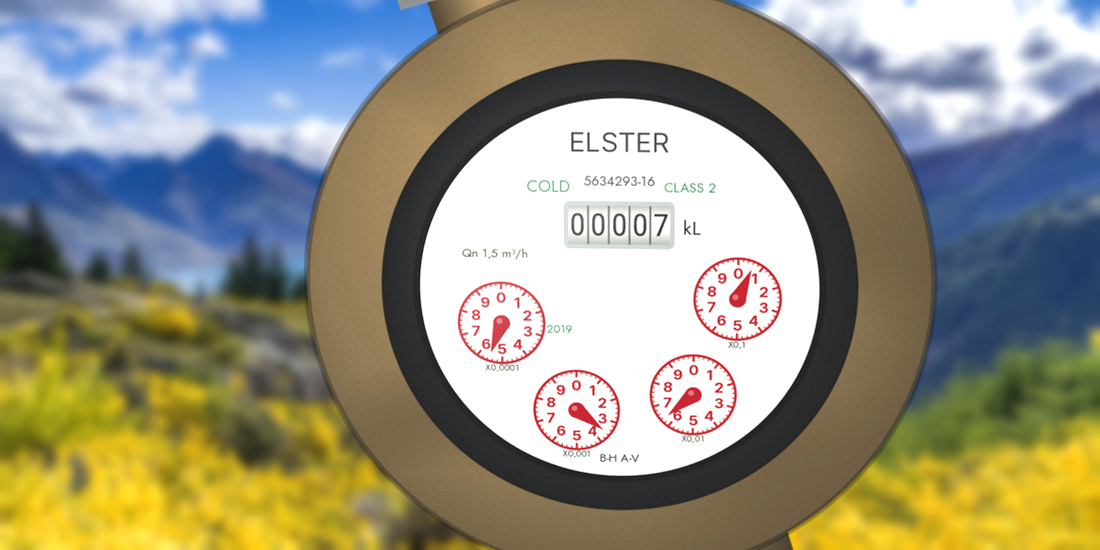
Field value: 7.0635 kL
